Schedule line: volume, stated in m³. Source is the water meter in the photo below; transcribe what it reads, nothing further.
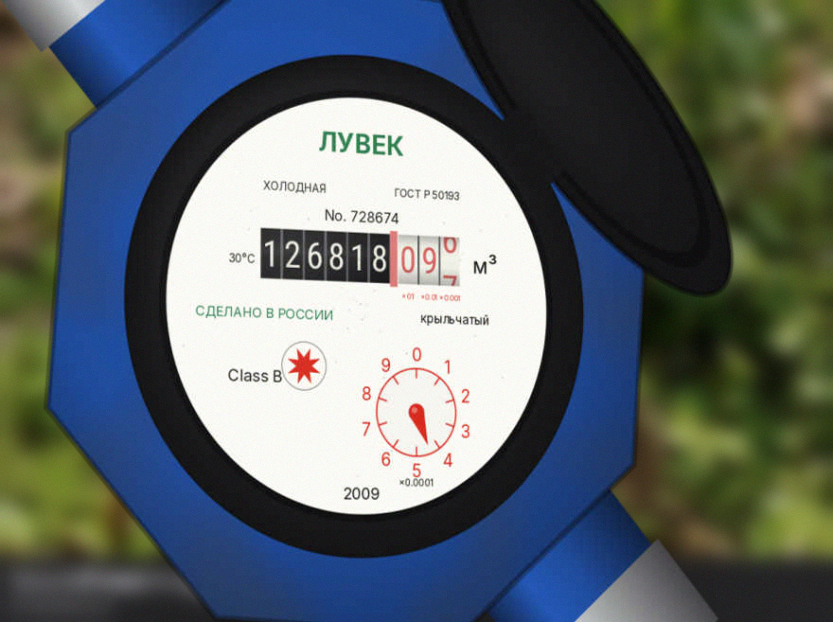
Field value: 126818.0964 m³
